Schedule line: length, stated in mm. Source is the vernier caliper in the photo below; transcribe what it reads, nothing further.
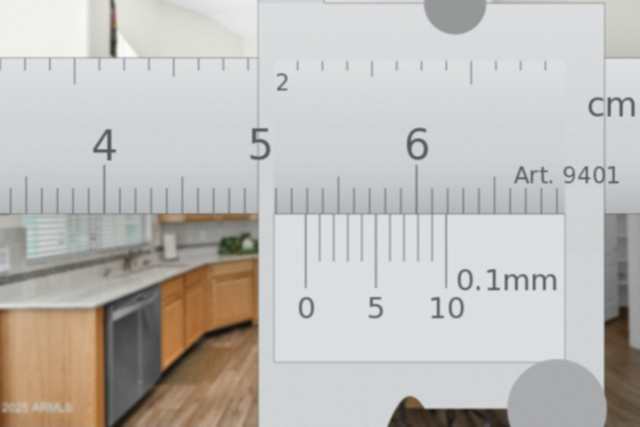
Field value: 52.9 mm
